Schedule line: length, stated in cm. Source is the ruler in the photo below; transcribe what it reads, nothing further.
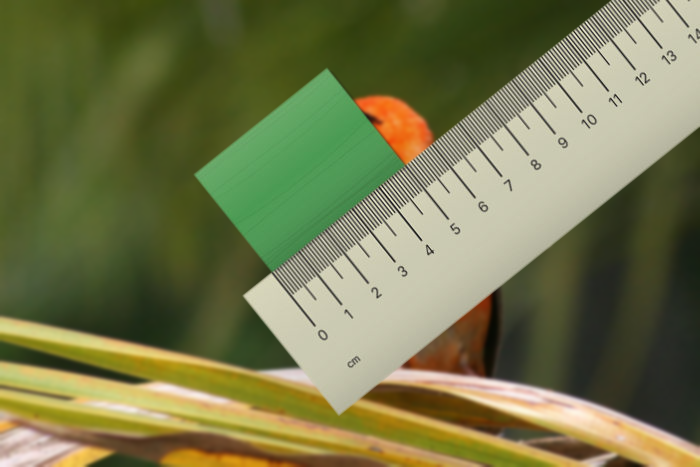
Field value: 5 cm
